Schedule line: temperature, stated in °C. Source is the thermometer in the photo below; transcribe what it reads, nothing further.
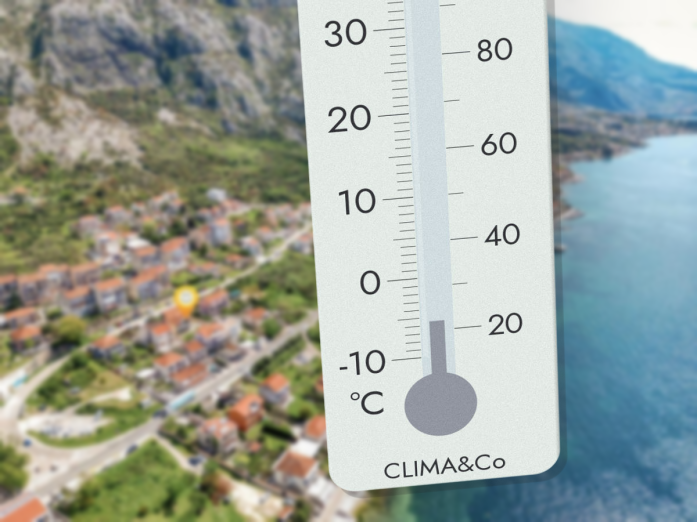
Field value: -5.5 °C
